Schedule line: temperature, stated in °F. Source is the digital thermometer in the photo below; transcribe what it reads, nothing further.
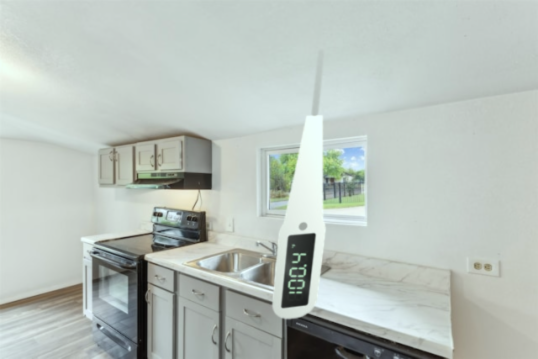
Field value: 100.4 °F
